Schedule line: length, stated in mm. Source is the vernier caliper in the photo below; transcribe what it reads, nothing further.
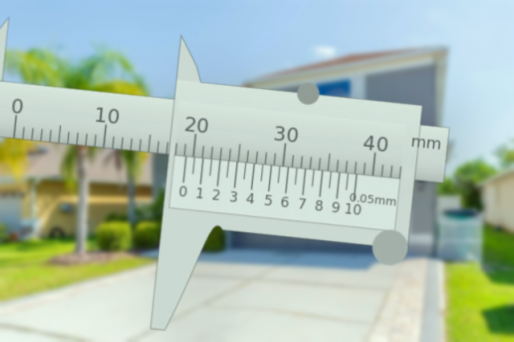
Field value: 19.2 mm
